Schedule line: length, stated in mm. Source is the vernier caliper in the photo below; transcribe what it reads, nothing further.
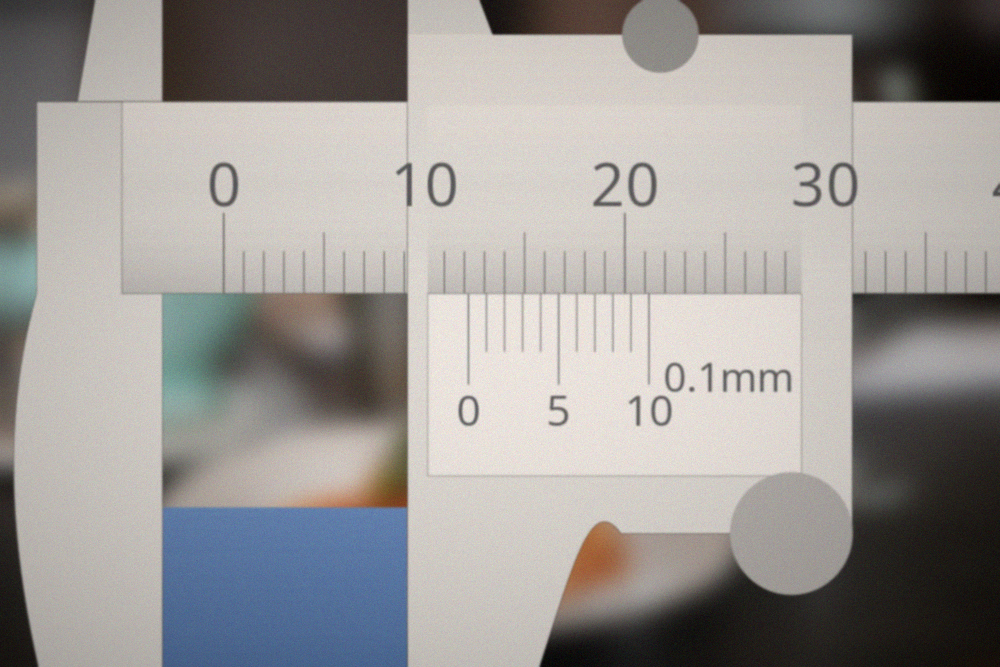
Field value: 12.2 mm
